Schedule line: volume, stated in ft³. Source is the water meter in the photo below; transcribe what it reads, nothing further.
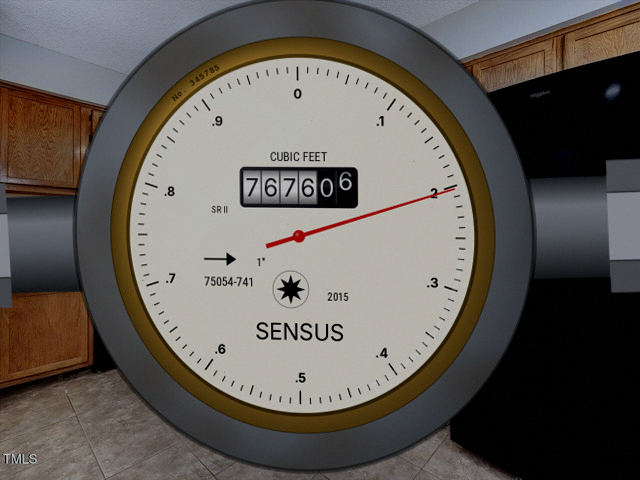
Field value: 767606.20 ft³
